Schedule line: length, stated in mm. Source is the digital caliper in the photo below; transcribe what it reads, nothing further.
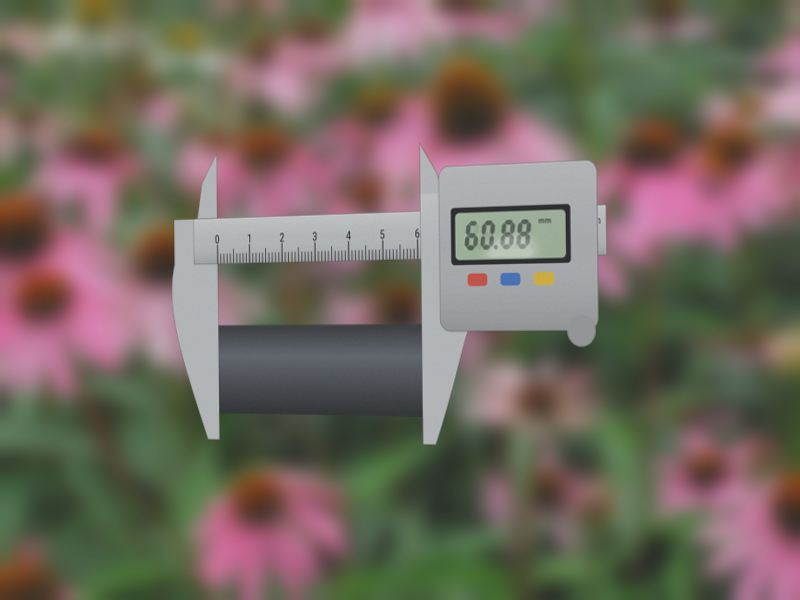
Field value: 60.88 mm
